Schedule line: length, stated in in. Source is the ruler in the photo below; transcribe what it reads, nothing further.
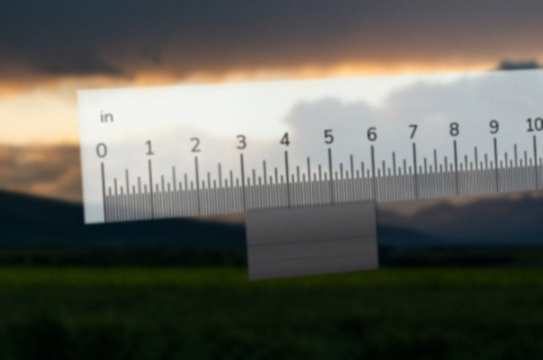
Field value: 3 in
